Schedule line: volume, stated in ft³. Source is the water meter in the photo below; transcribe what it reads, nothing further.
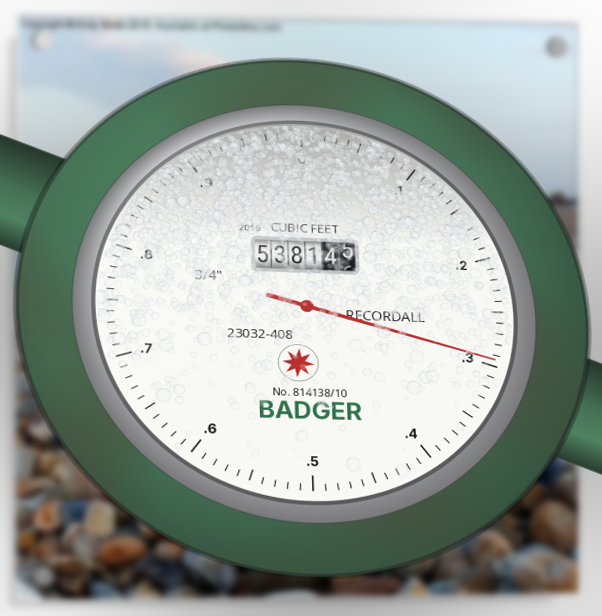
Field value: 538145.29 ft³
